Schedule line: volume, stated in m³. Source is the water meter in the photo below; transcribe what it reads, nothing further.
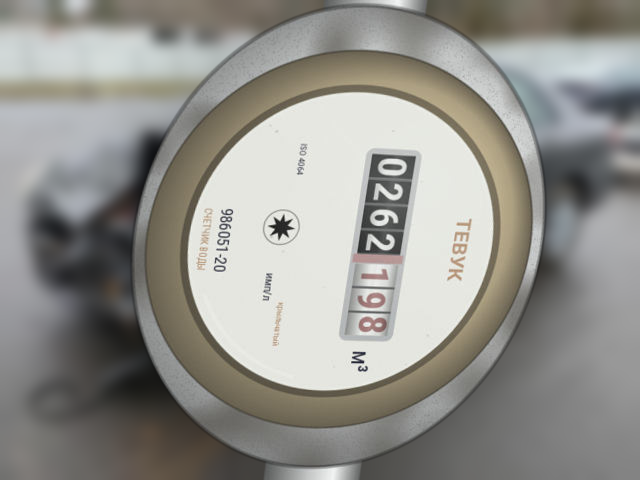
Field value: 262.198 m³
